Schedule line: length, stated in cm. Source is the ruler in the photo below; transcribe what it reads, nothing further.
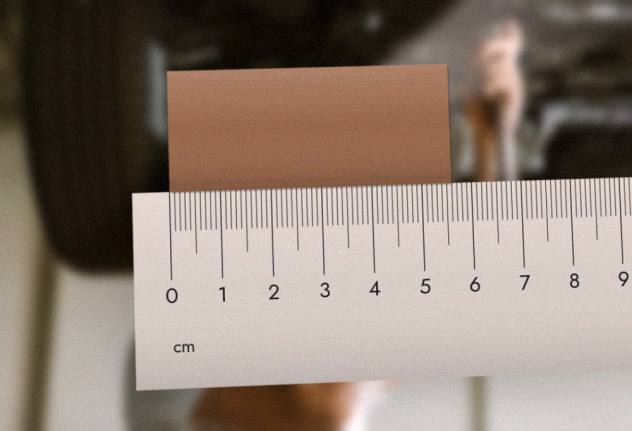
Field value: 5.6 cm
